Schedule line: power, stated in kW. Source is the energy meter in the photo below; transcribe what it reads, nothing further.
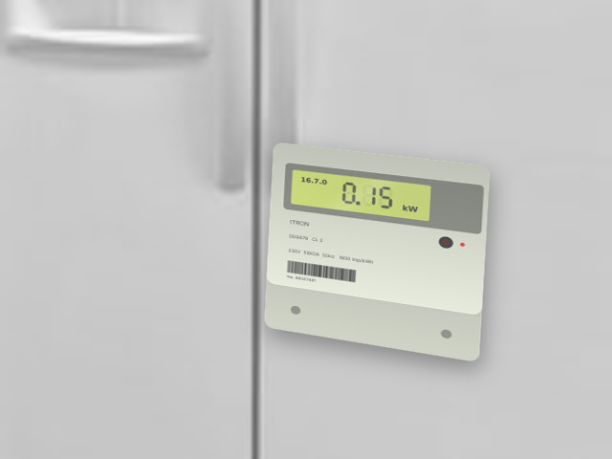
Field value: 0.15 kW
